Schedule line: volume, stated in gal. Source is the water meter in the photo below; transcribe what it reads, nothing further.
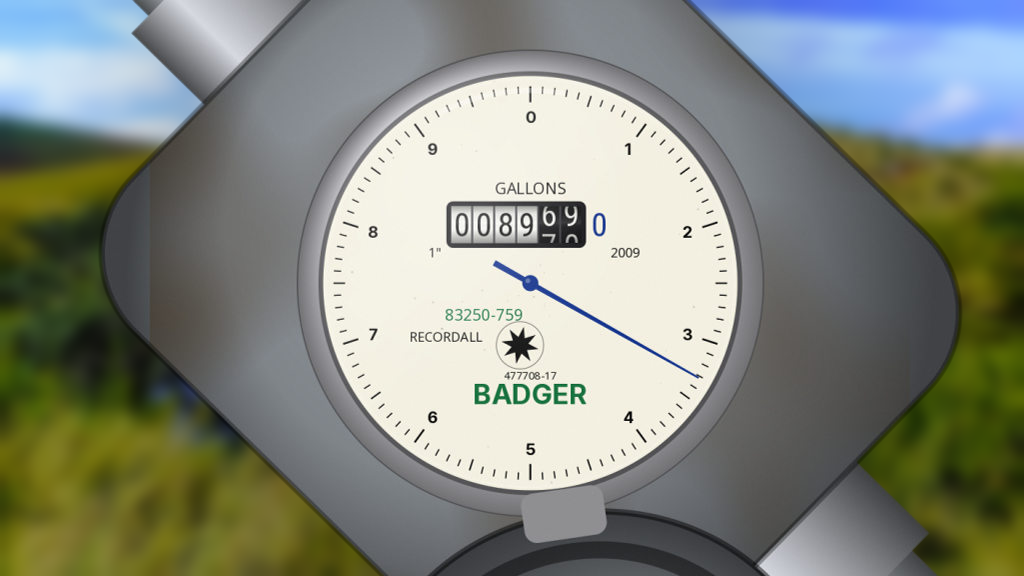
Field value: 89693.3 gal
